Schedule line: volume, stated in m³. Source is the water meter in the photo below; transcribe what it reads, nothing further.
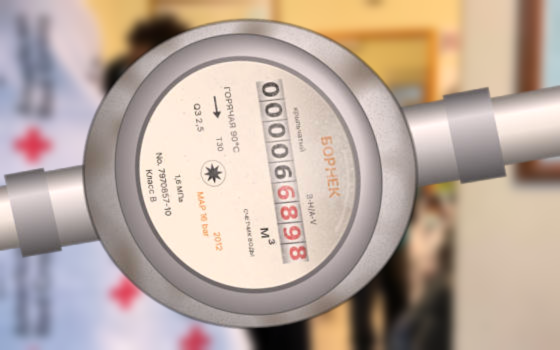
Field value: 6.6898 m³
